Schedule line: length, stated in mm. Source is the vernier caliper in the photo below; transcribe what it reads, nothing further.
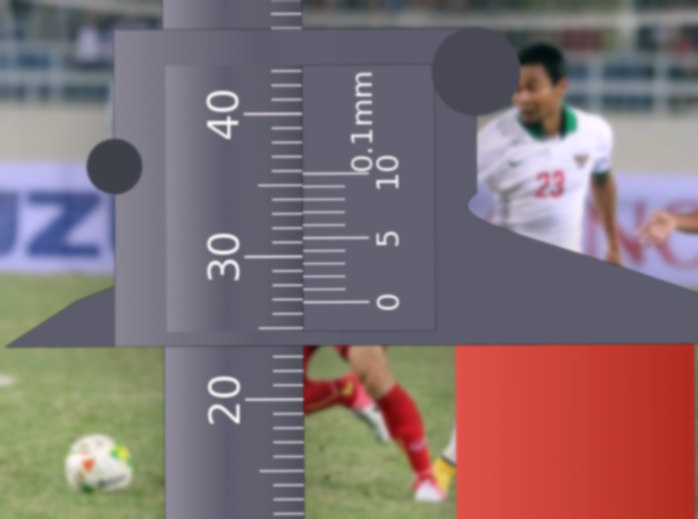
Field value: 26.8 mm
